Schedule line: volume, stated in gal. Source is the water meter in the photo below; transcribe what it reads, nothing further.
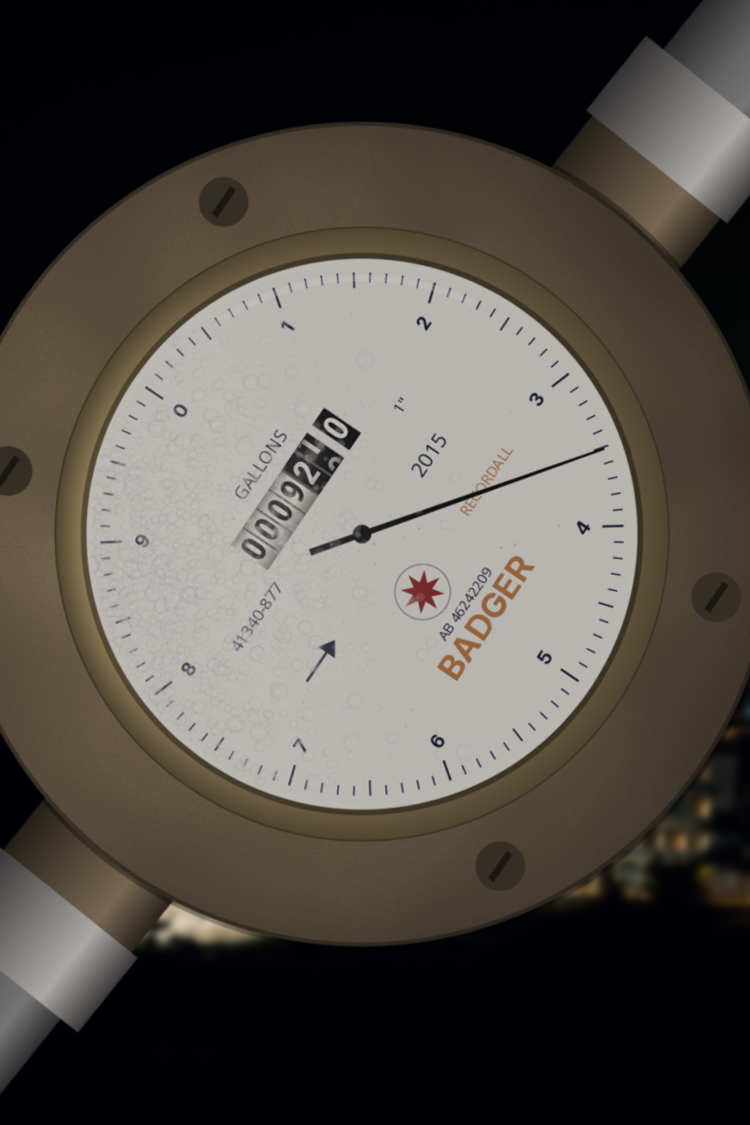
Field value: 9213.5 gal
